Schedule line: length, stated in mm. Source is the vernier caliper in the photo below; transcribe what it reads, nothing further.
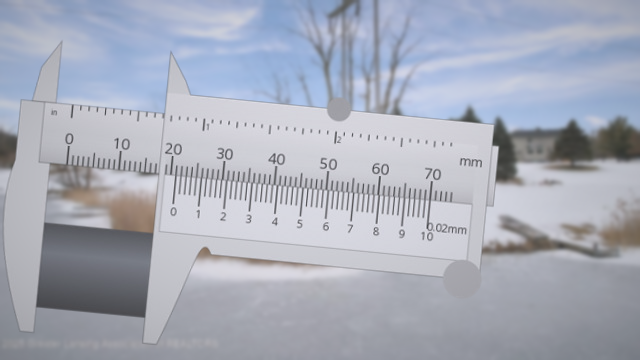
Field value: 21.0 mm
